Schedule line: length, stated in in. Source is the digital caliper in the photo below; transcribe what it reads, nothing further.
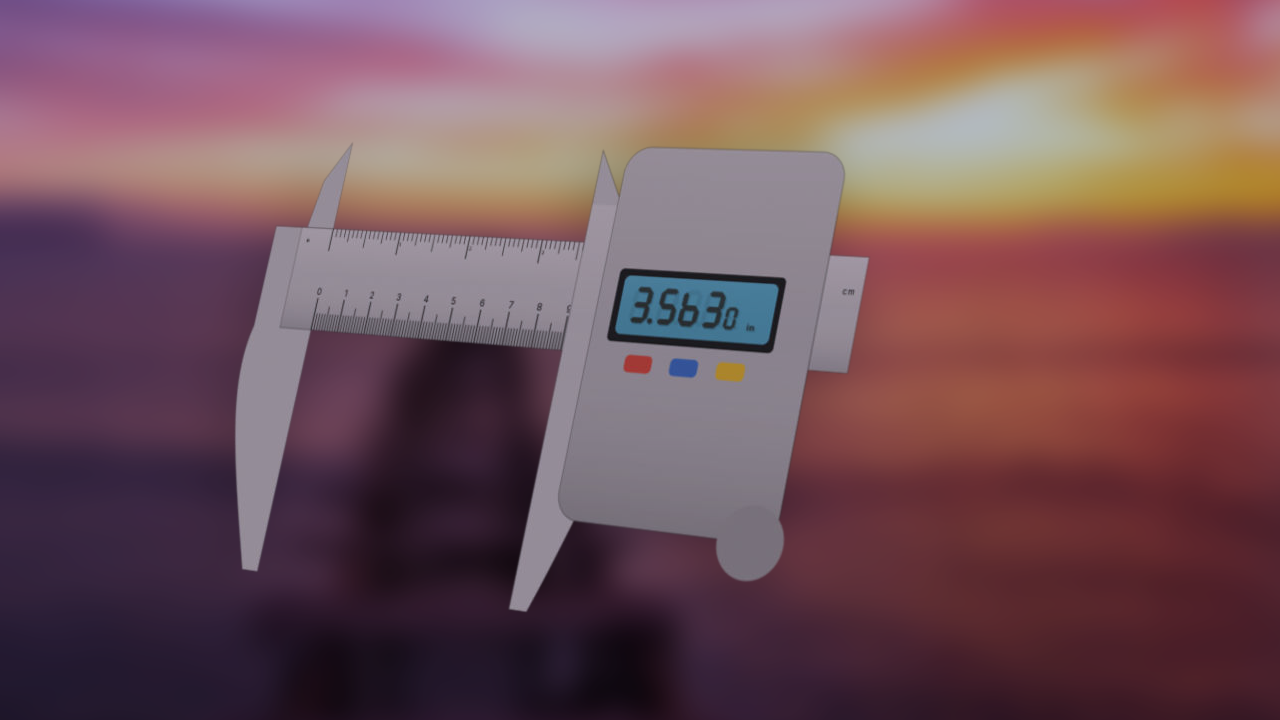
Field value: 3.5630 in
